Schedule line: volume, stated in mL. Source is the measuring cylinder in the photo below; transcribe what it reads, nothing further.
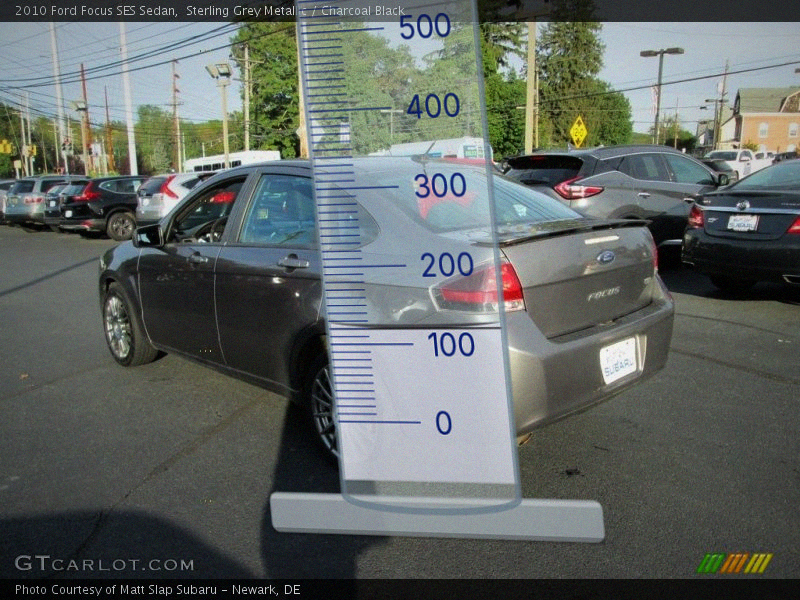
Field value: 120 mL
